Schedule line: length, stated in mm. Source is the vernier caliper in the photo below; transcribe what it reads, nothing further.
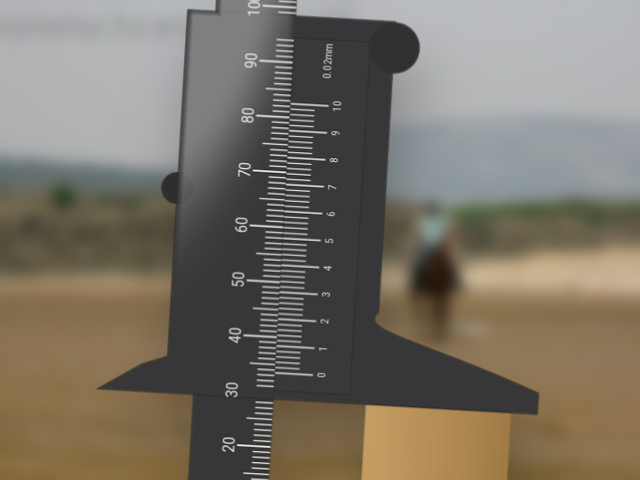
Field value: 33.5 mm
